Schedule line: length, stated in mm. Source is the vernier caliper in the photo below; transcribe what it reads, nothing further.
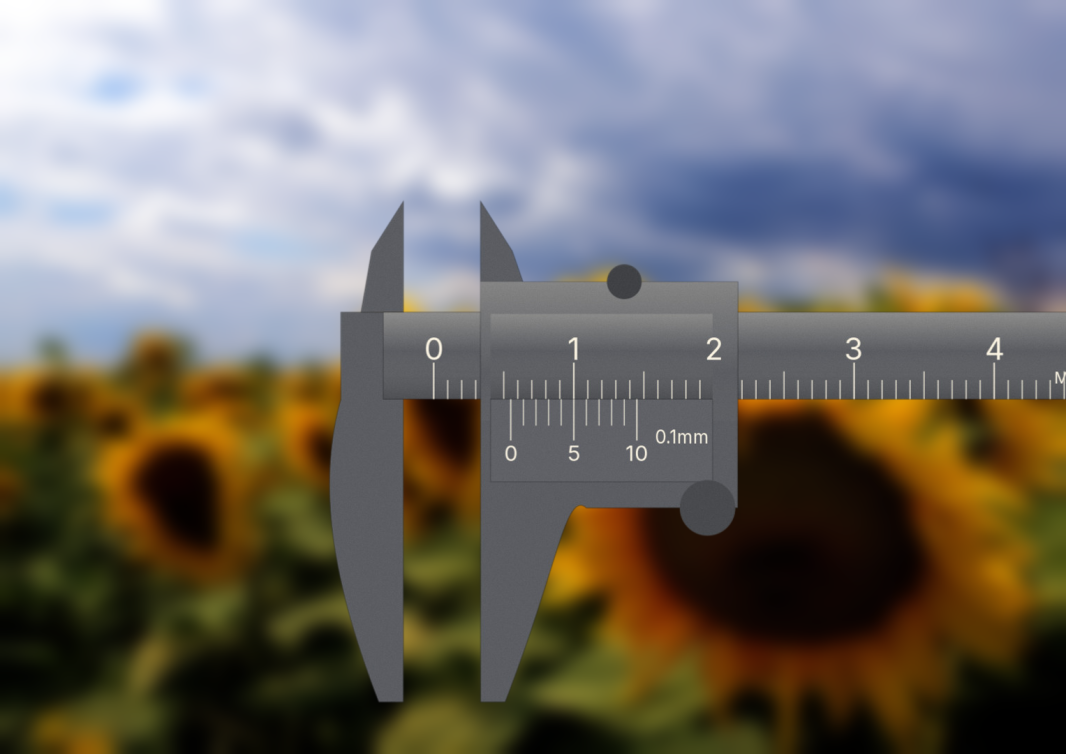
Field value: 5.5 mm
